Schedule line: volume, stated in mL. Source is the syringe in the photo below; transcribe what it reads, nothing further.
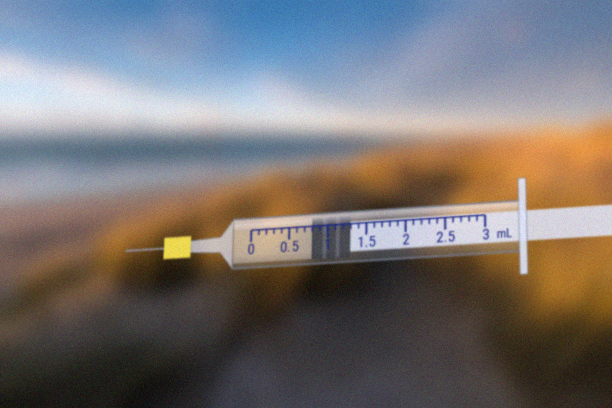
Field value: 0.8 mL
